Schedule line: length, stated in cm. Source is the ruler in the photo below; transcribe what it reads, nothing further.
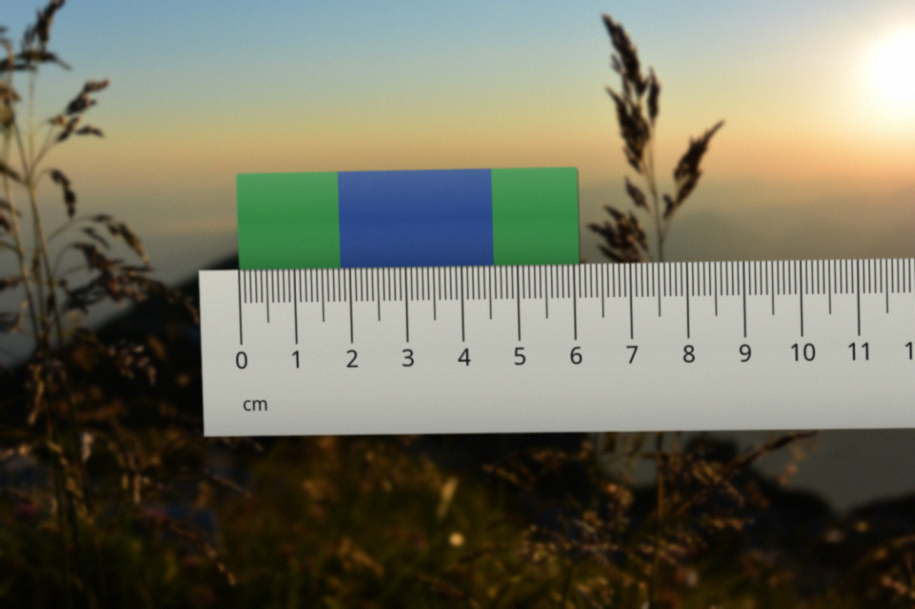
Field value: 6.1 cm
